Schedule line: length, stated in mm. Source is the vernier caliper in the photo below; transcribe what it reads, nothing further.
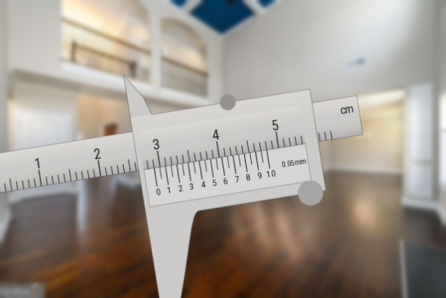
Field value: 29.0 mm
